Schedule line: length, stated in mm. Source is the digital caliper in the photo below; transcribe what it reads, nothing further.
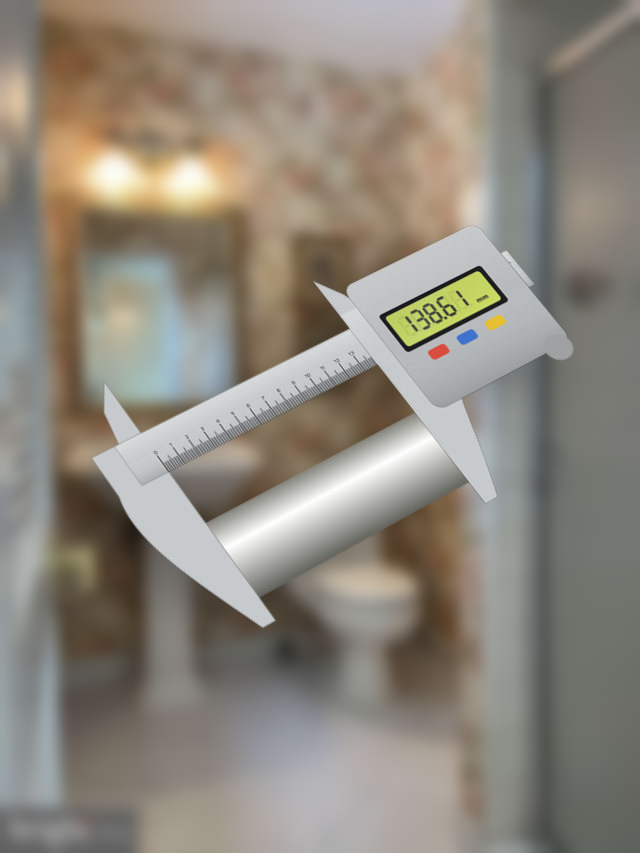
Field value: 138.61 mm
